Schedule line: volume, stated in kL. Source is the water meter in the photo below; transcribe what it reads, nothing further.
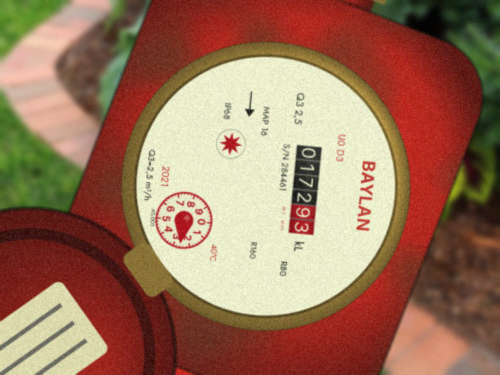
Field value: 172.932 kL
